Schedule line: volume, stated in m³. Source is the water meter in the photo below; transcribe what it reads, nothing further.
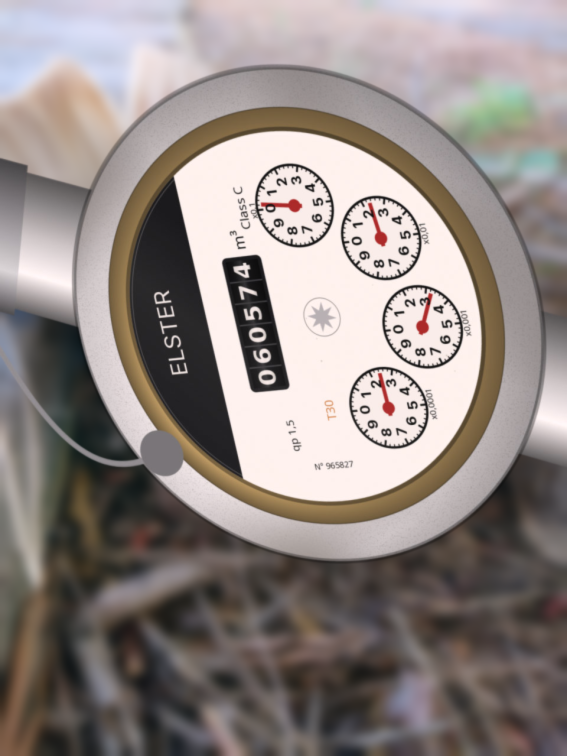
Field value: 60574.0232 m³
